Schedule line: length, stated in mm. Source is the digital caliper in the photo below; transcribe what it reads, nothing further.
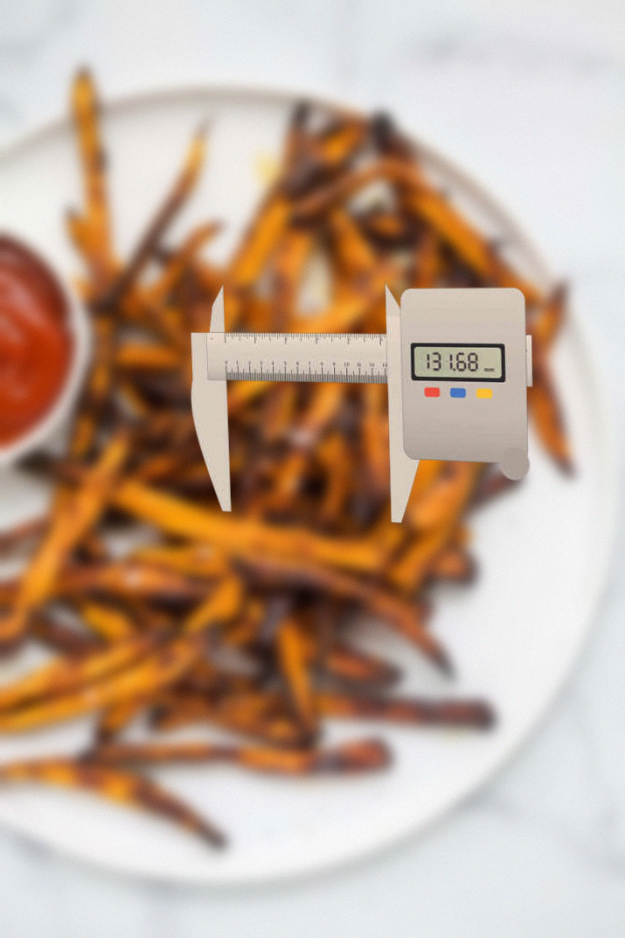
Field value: 131.68 mm
